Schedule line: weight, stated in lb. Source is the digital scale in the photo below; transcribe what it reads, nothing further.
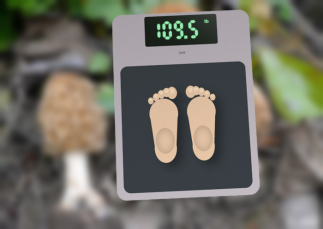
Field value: 109.5 lb
